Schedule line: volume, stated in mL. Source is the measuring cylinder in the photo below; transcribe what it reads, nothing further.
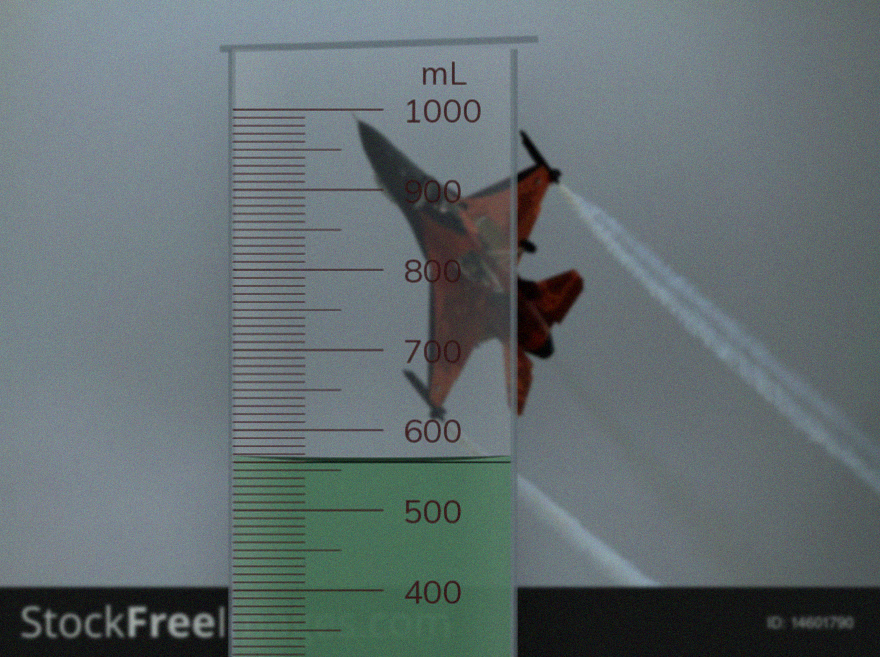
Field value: 560 mL
